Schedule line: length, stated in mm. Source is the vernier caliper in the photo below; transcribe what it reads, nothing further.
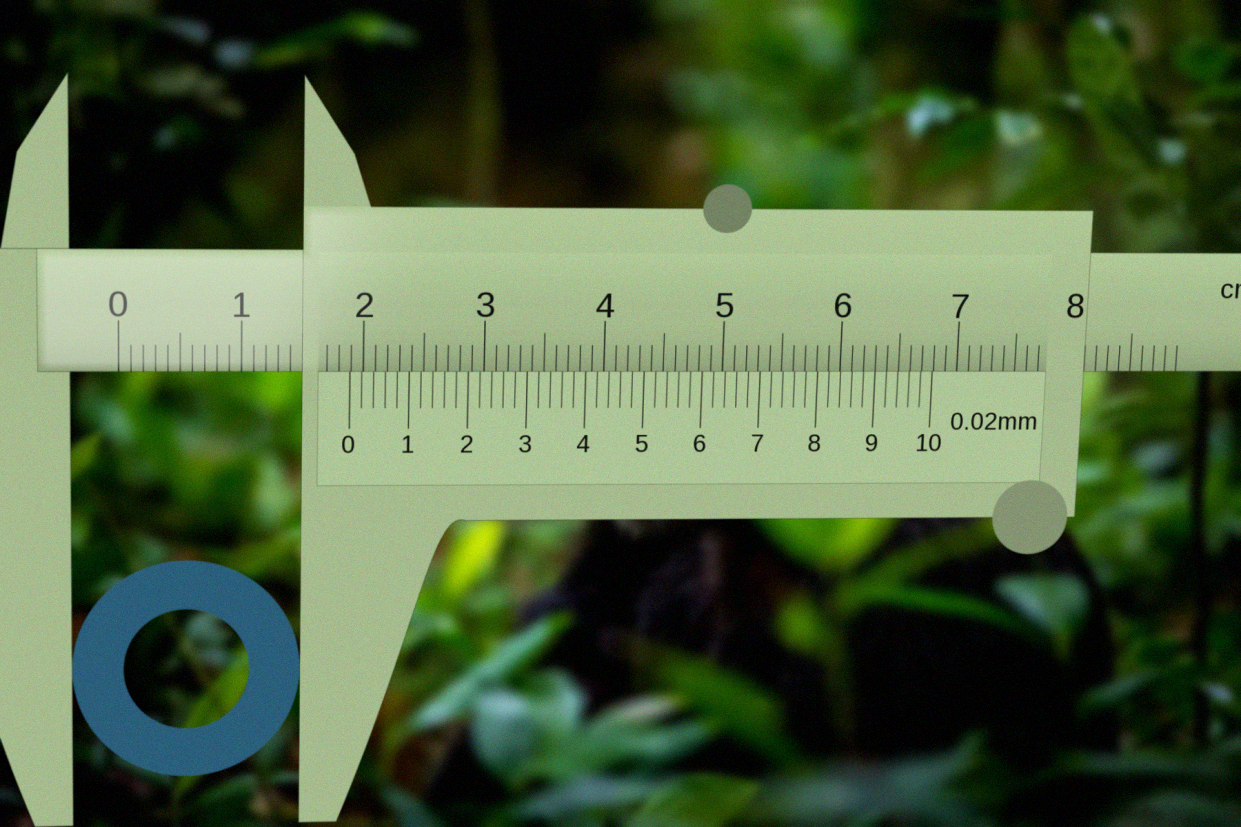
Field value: 18.9 mm
